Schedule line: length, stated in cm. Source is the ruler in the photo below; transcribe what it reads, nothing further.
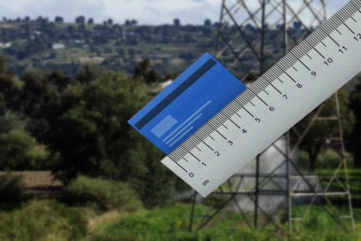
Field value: 6 cm
